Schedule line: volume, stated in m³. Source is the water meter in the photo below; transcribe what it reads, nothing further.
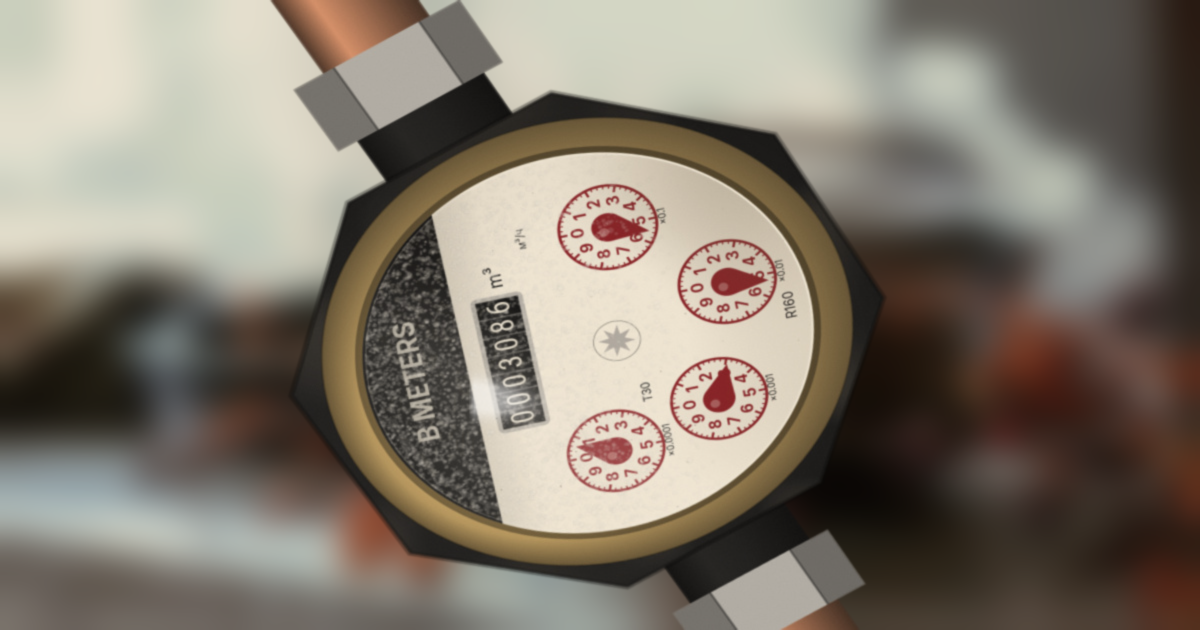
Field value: 3086.5530 m³
